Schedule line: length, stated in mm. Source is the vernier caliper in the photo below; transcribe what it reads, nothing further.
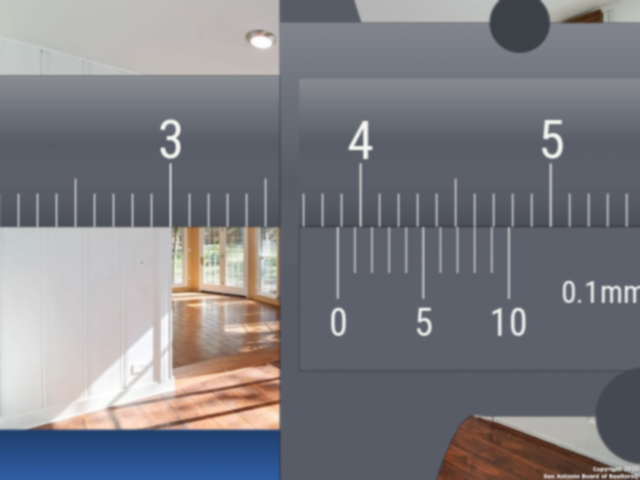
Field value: 38.8 mm
